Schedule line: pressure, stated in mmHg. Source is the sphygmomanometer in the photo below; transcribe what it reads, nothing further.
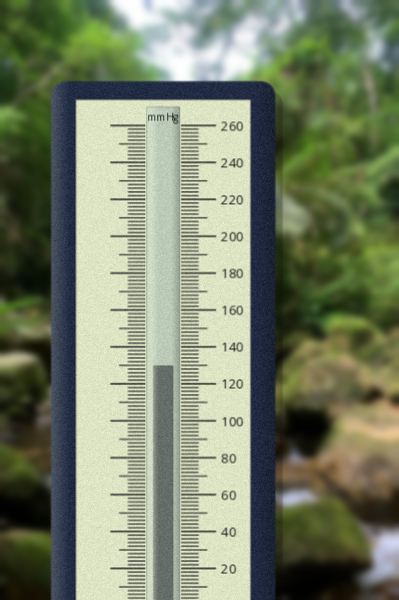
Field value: 130 mmHg
